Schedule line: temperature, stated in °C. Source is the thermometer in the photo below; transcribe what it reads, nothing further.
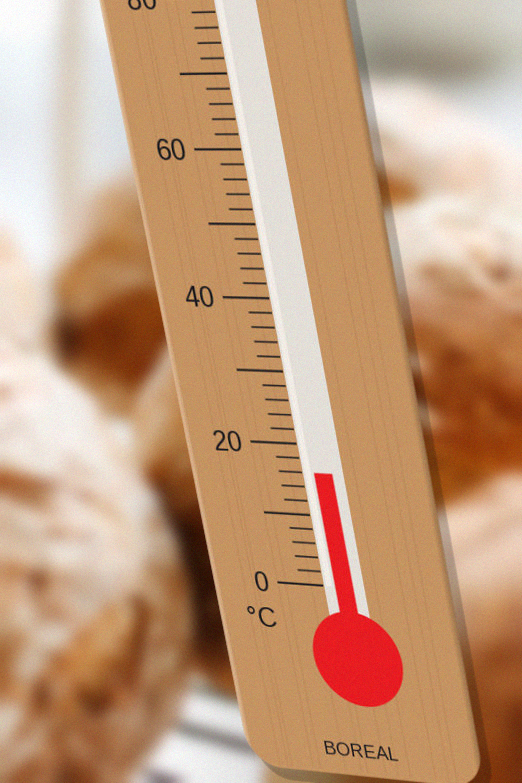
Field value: 16 °C
